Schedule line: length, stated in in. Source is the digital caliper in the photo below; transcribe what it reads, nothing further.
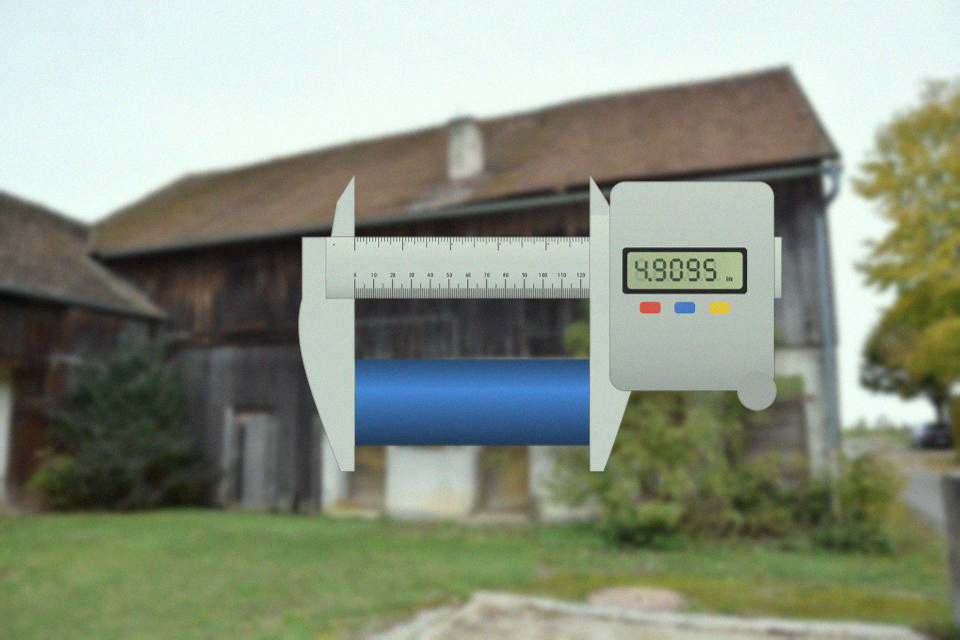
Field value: 4.9095 in
